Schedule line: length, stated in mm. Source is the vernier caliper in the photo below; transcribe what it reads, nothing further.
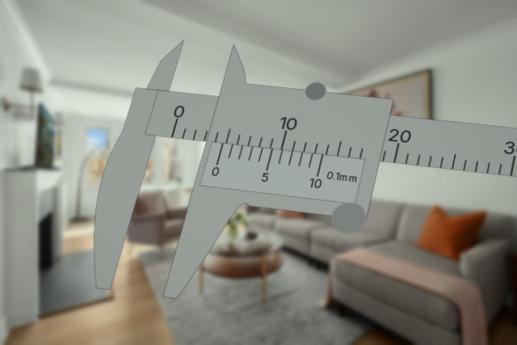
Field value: 4.7 mm
